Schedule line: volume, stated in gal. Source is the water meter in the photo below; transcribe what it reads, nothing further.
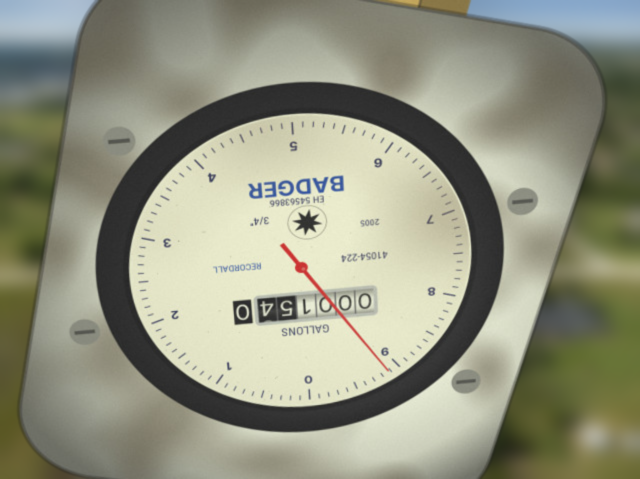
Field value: 1539.1 gal
